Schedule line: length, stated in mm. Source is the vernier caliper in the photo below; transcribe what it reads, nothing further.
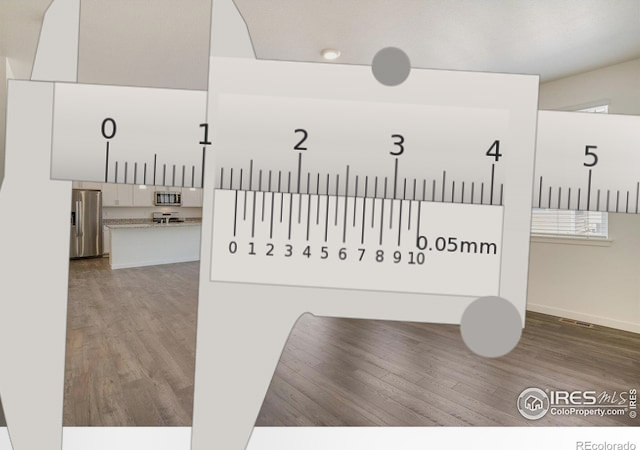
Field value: 13.6 mm
